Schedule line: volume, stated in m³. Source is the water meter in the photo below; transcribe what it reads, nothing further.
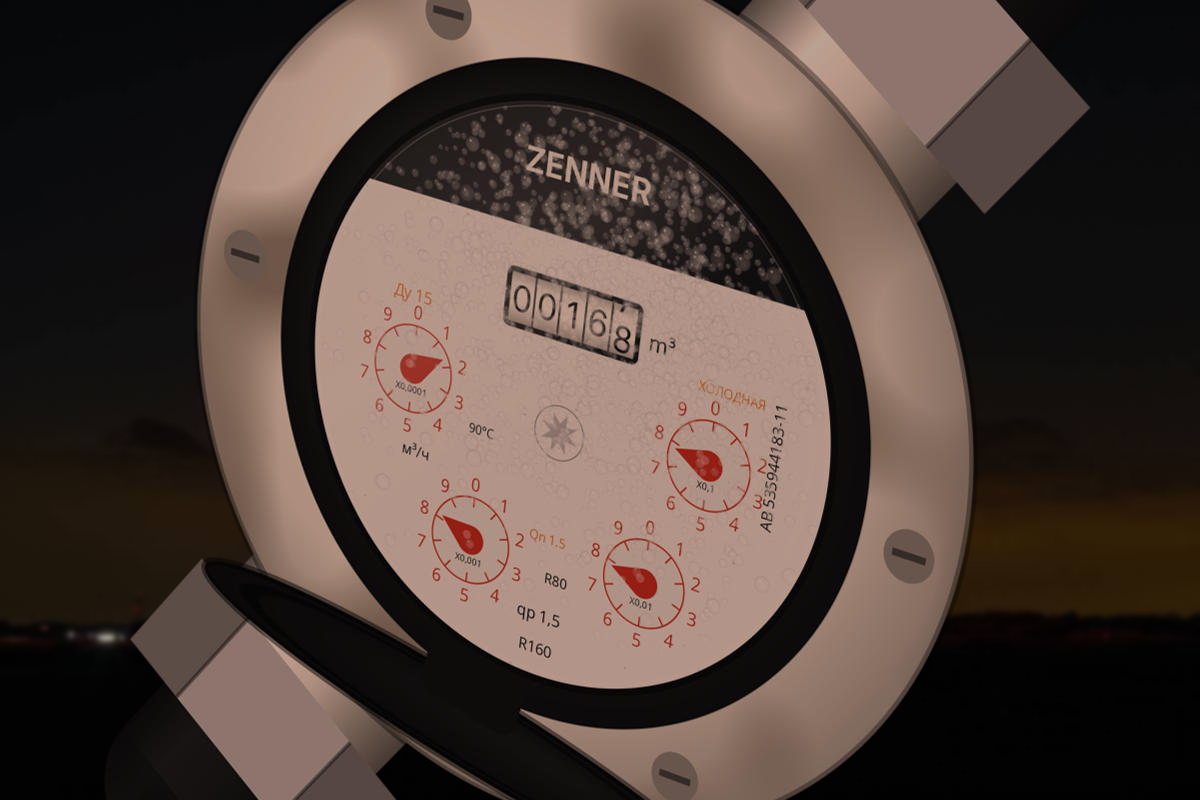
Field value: 167.7781 m³
